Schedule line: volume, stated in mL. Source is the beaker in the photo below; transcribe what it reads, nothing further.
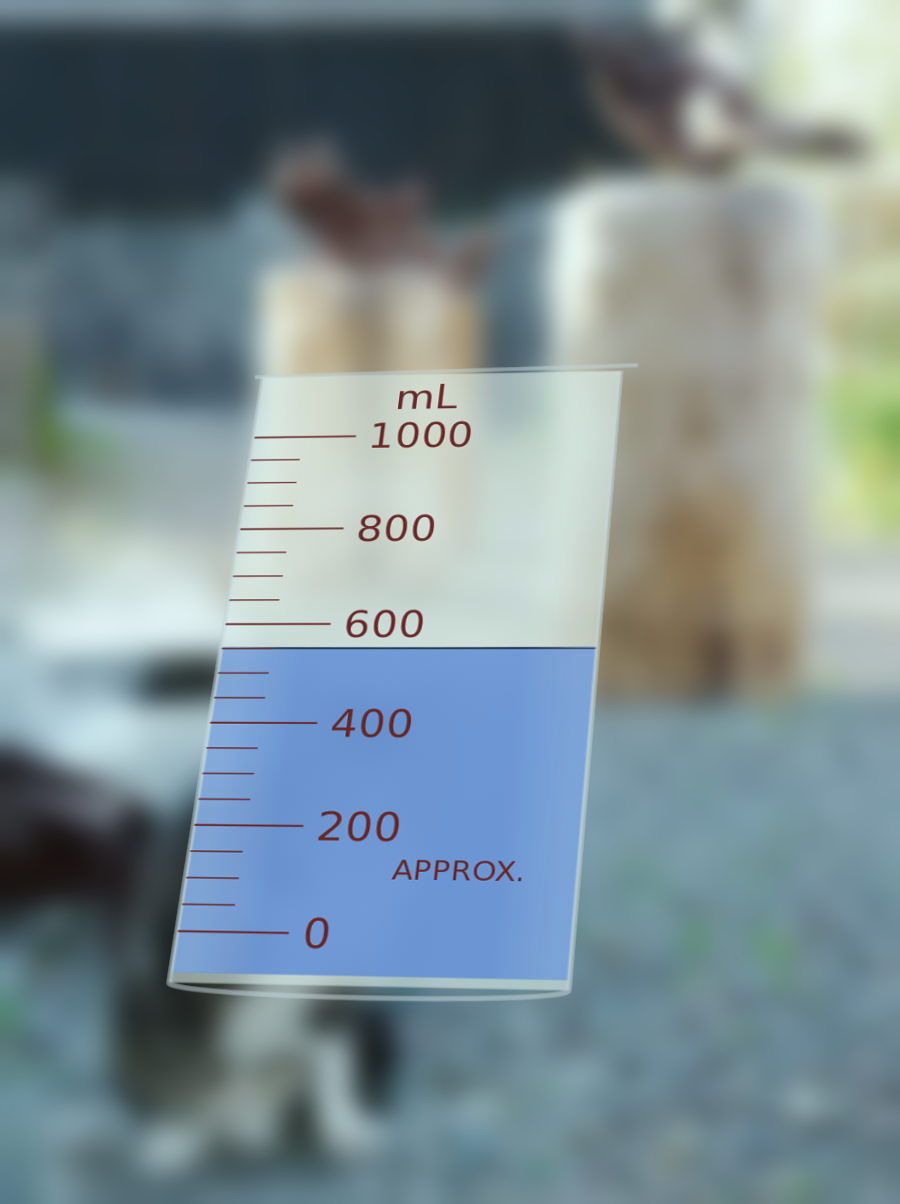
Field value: 550 mL
